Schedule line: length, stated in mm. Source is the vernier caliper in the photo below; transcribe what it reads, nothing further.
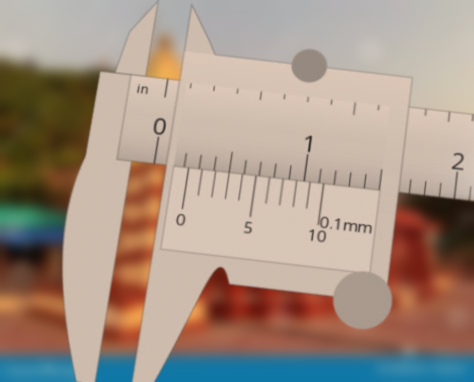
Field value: 2.3 mm
